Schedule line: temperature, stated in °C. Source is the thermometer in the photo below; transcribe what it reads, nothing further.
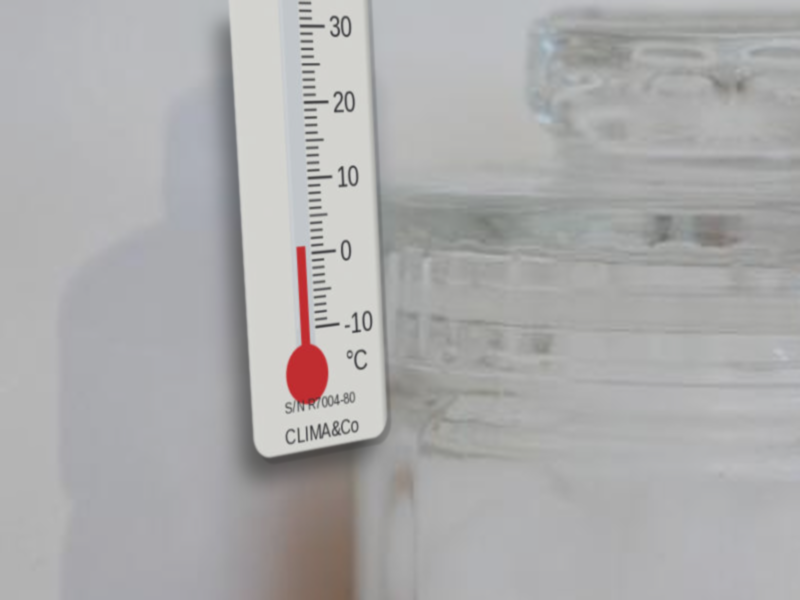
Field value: 1 °C
